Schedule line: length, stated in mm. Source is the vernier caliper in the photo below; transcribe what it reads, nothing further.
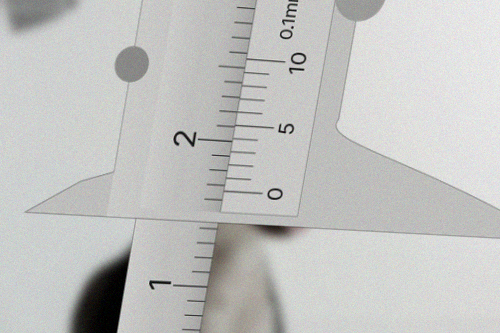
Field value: 16.6 mm
